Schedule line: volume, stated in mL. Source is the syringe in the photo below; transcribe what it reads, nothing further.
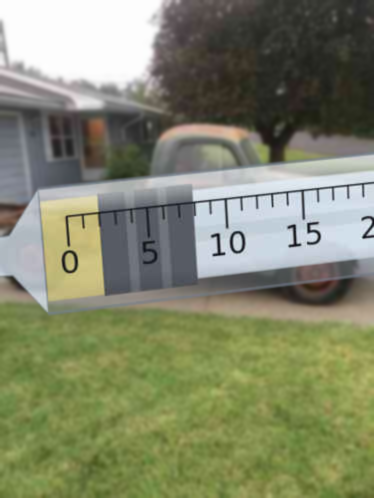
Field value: 2 mL
